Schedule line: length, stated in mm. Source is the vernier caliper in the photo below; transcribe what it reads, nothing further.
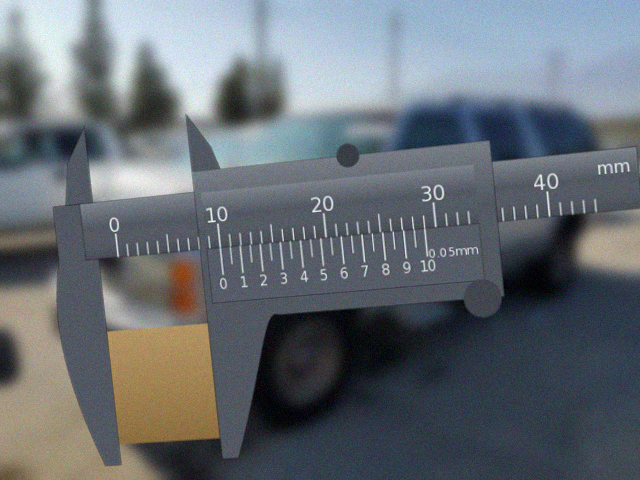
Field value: 10.0 mm
